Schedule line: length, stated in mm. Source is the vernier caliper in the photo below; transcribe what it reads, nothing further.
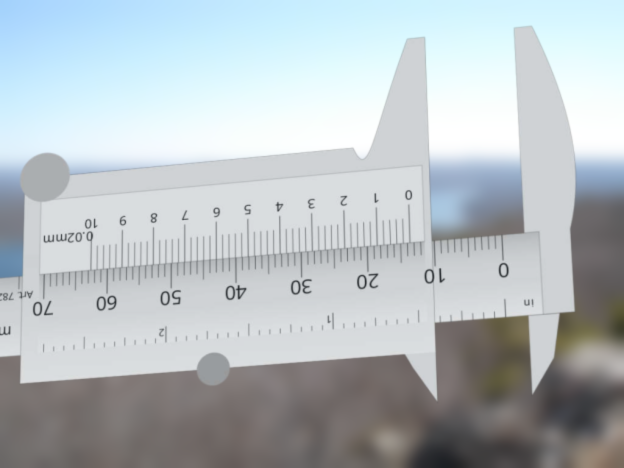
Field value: 13.6 mm
